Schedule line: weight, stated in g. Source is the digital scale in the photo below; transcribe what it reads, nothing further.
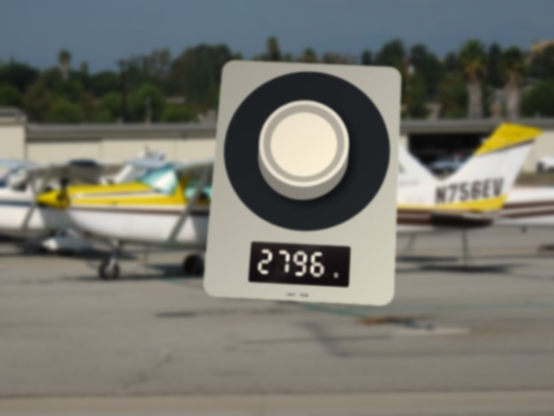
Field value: 2796 g
